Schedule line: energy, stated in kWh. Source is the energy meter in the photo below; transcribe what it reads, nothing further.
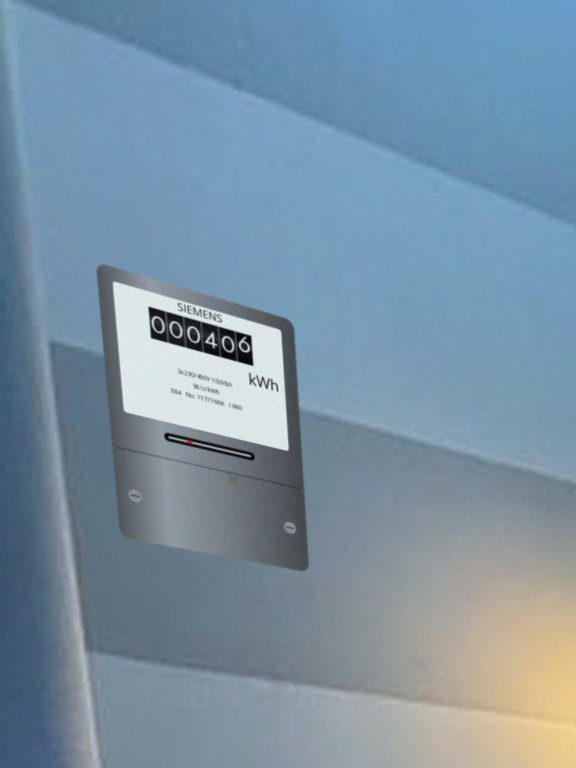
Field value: 406 kWh
